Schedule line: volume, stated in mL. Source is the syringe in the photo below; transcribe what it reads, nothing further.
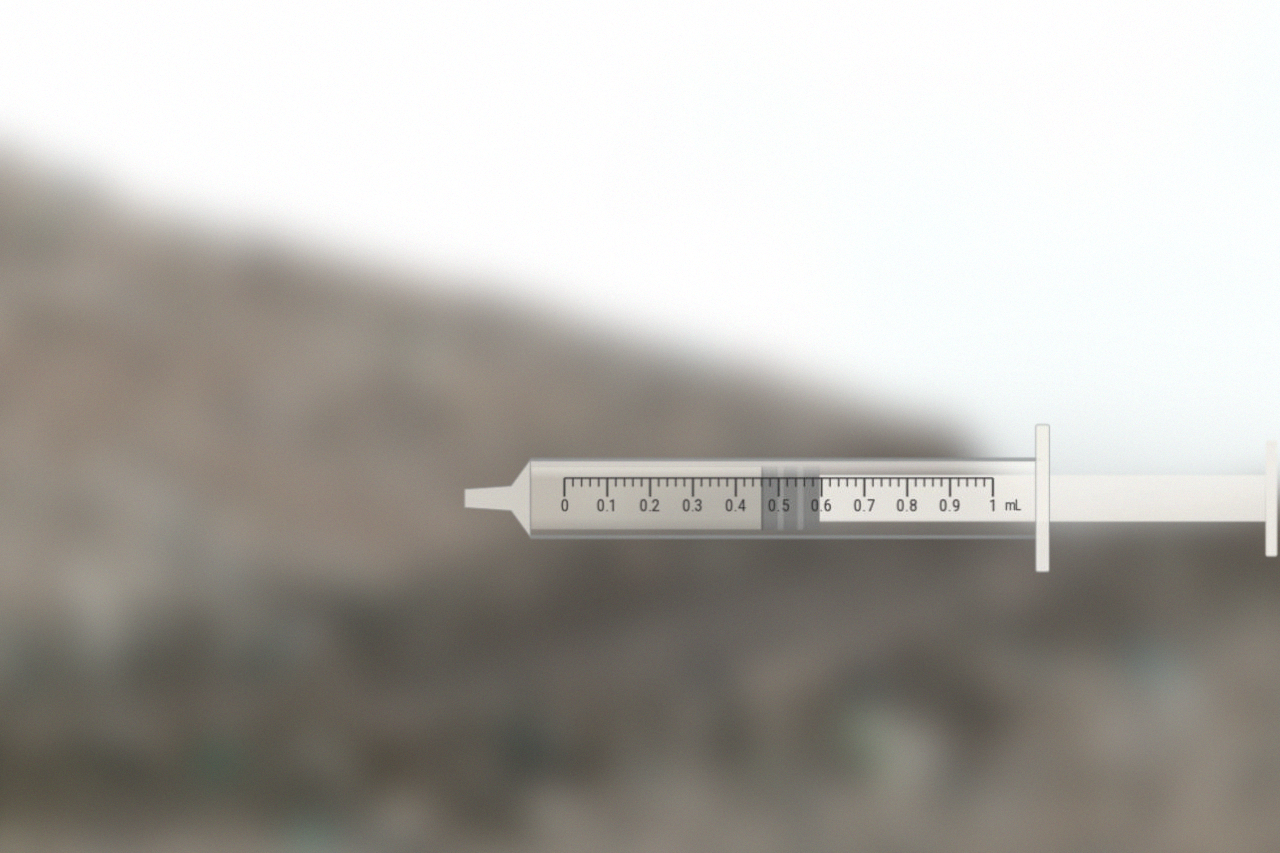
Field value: 0.46 mL
